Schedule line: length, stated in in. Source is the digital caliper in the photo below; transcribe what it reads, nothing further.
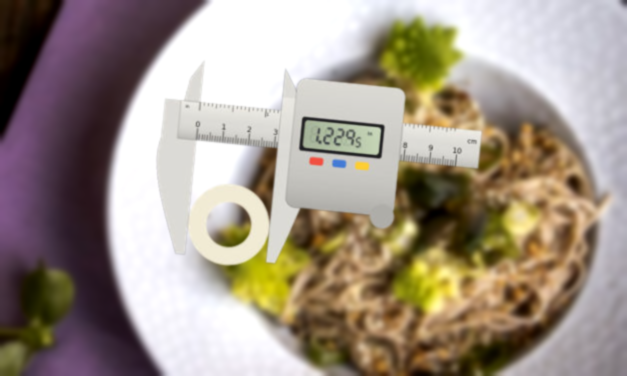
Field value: 1.2295 in
